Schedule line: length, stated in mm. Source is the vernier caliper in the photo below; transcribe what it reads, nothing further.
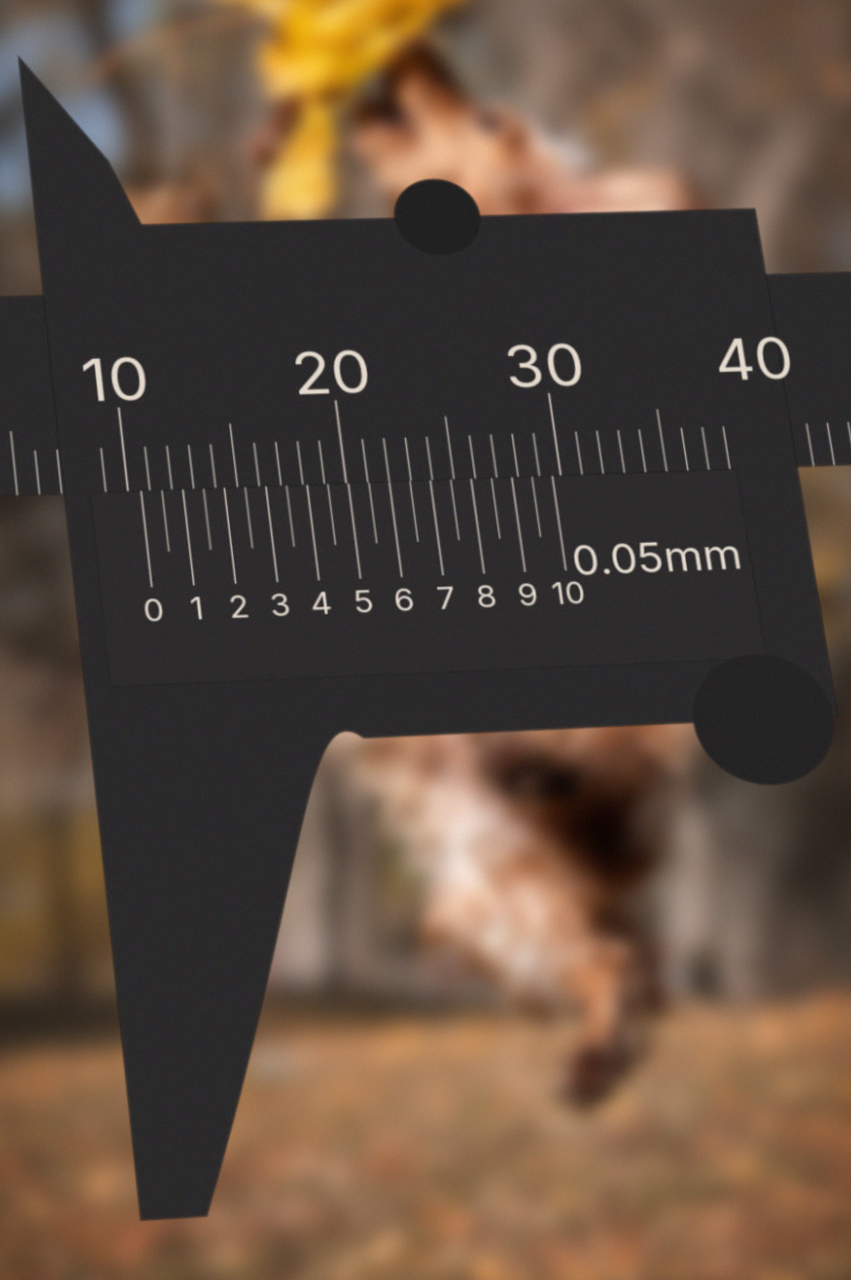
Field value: 10.6 mm
